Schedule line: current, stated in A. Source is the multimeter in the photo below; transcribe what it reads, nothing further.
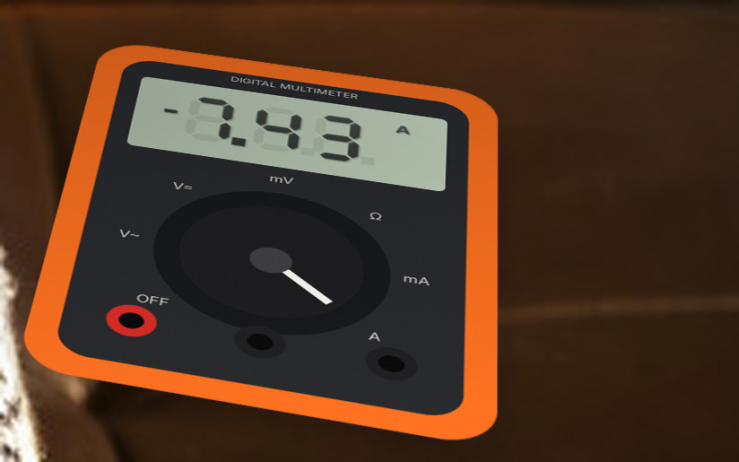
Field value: -7.43 A
